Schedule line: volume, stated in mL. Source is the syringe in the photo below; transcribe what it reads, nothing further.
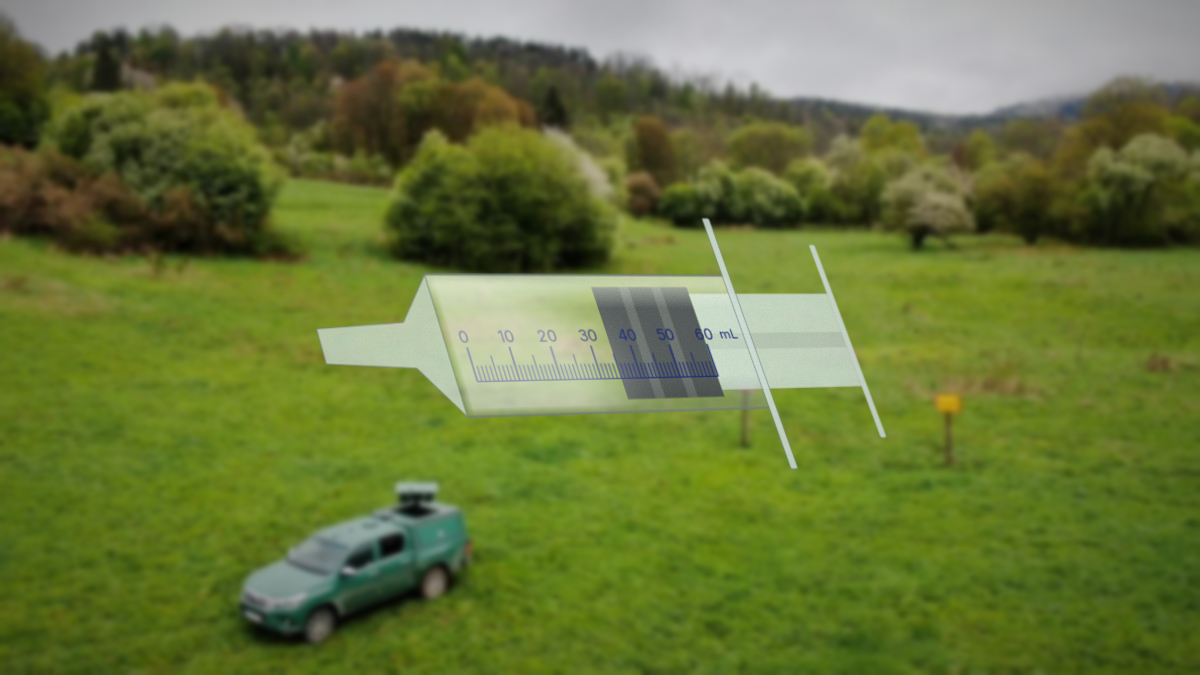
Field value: 35 mL
